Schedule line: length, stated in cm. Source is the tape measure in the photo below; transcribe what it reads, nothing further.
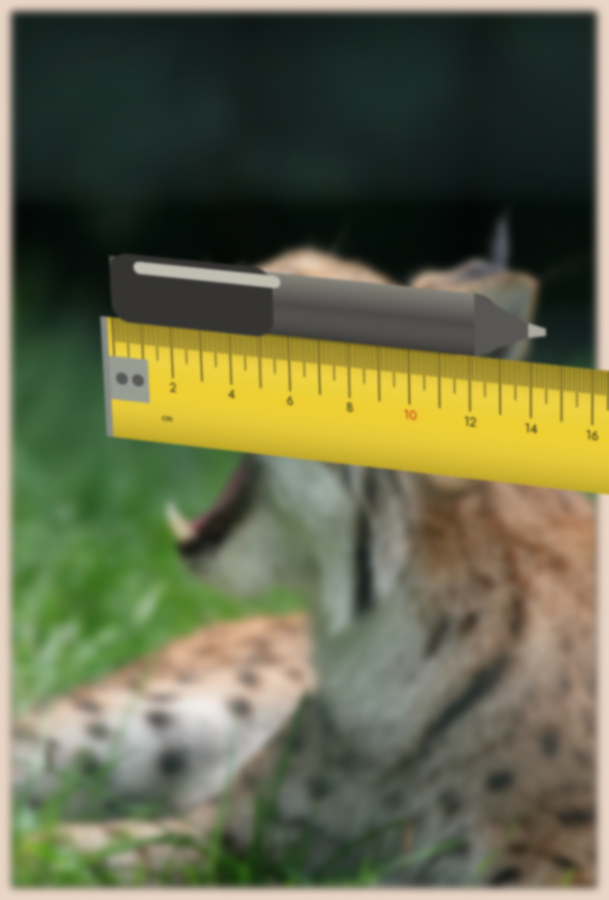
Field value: 14.5 cm
